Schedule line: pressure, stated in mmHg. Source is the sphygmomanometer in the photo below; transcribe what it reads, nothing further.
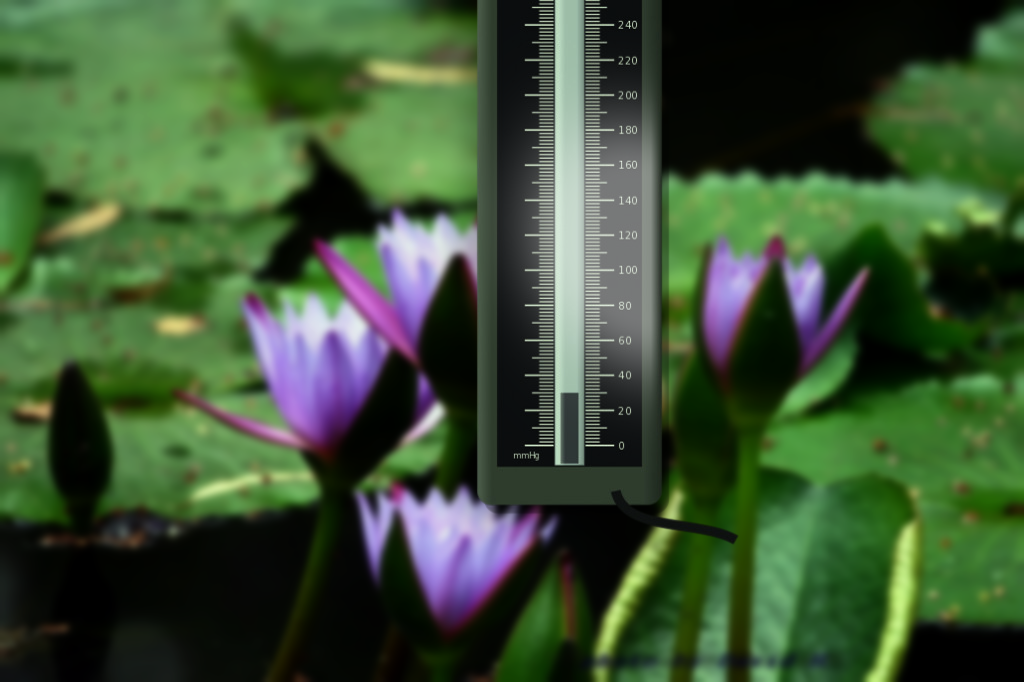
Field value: 30 mmHg
